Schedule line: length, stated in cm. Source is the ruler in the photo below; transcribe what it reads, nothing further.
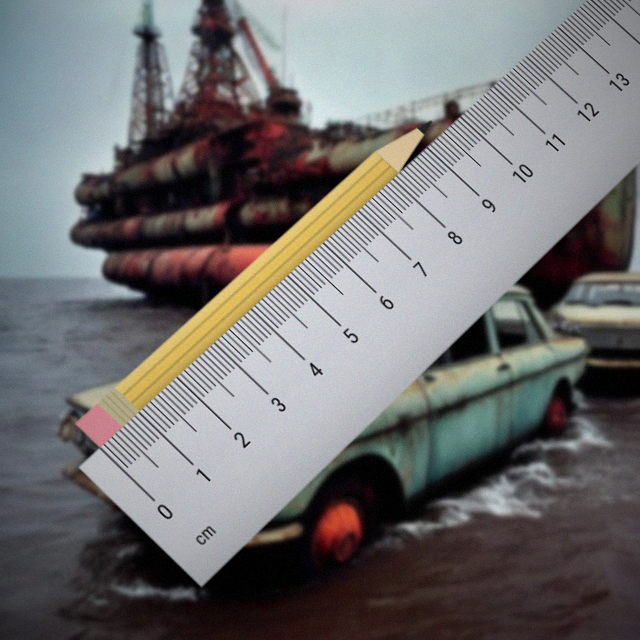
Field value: 9.5 cm
